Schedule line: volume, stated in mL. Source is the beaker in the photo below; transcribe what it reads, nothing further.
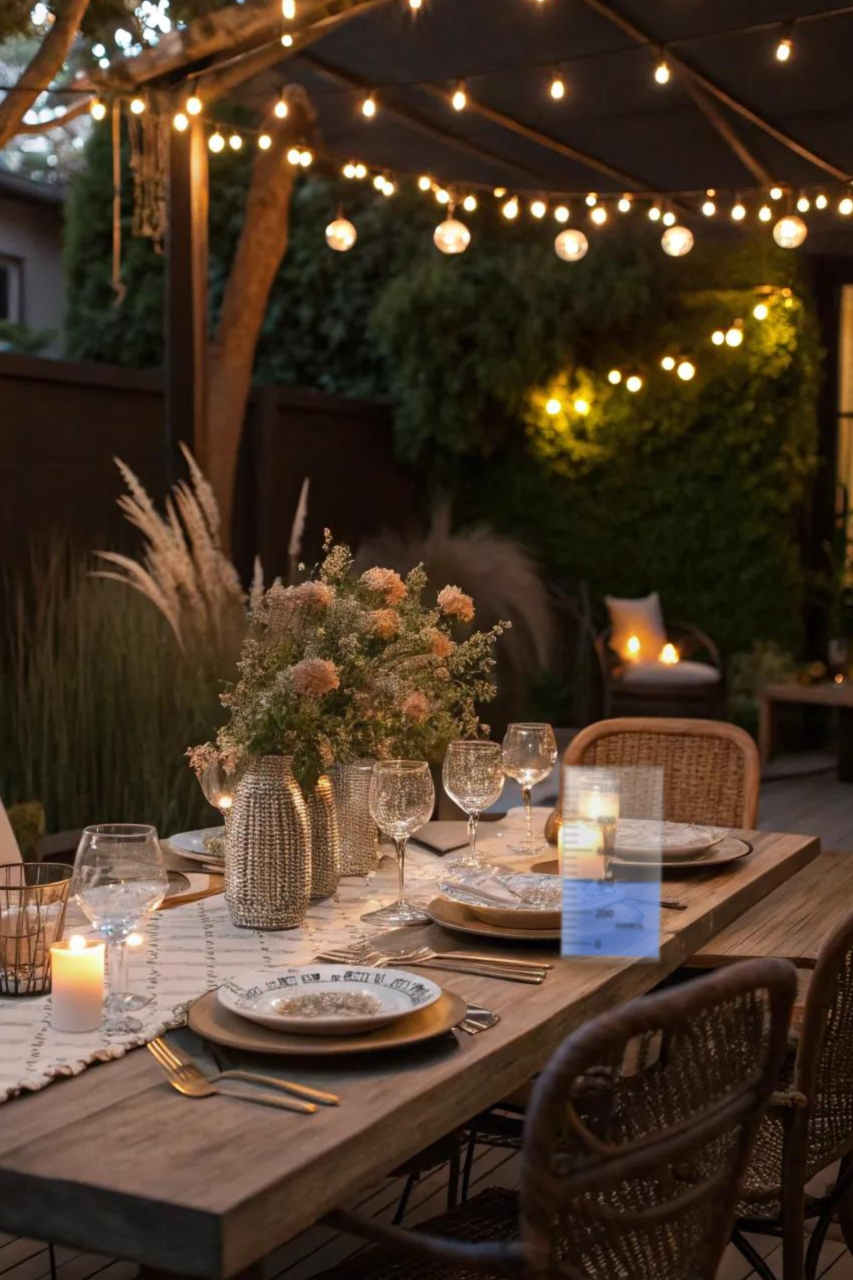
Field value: 400 mL
